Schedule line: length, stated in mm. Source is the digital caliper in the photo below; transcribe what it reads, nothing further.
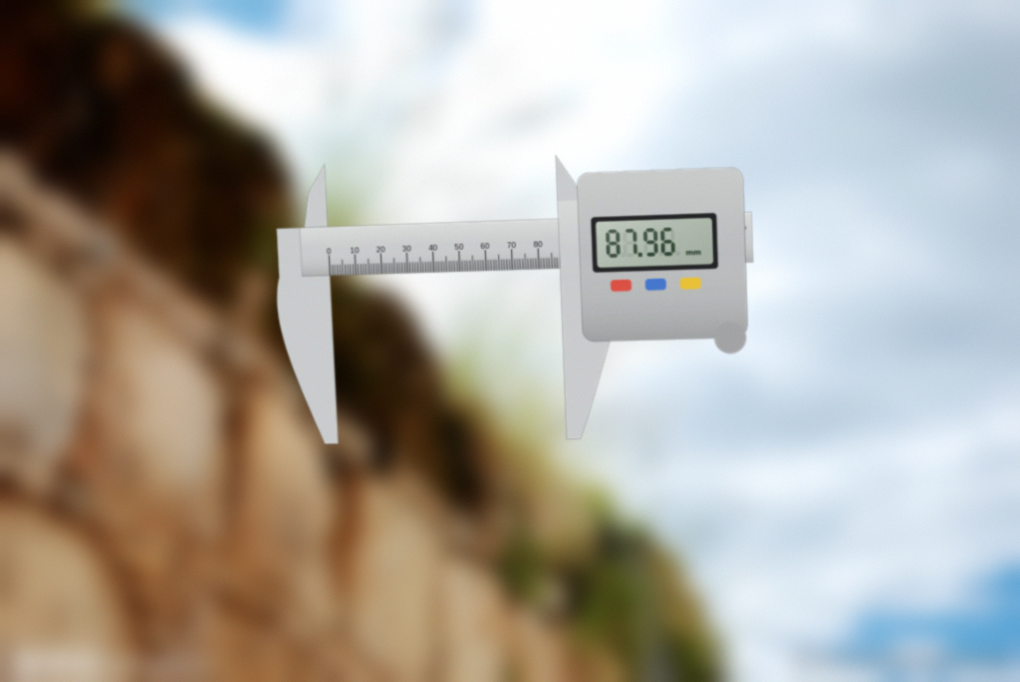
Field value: 87.96 mm
